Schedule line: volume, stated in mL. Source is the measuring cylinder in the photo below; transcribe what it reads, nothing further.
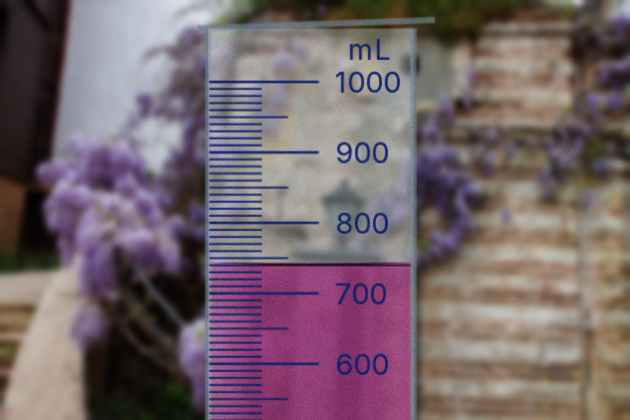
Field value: 740 mL
